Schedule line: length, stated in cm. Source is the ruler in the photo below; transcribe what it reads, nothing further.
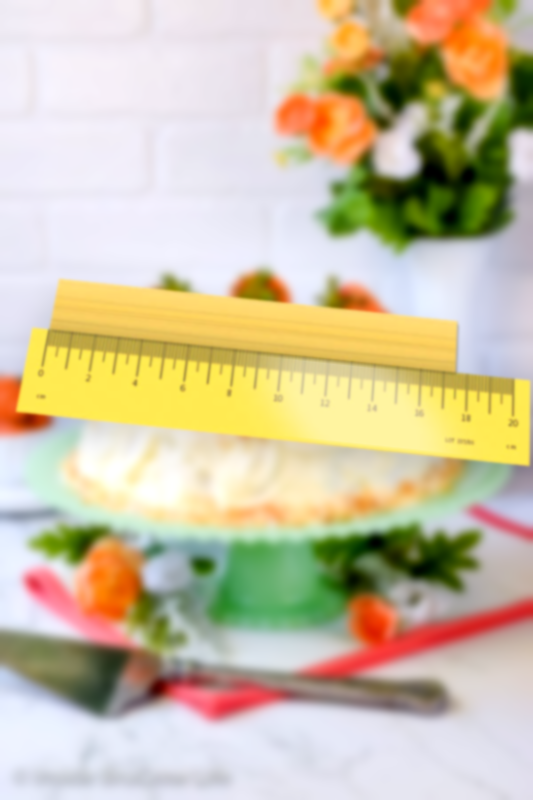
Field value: 17.5 cm
